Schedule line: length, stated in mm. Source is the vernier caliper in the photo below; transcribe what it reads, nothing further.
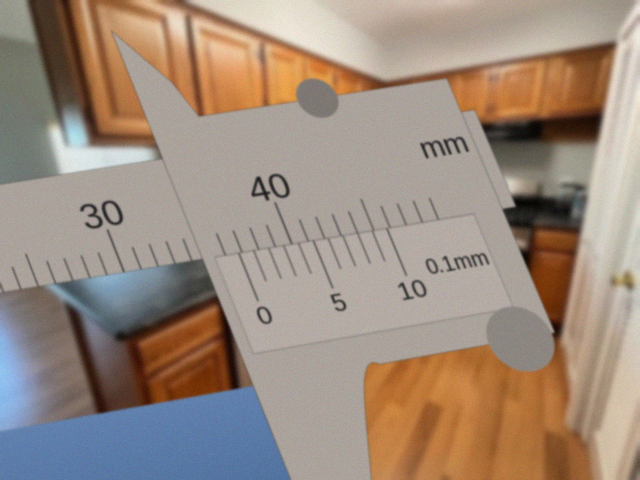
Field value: 36.8 mm
